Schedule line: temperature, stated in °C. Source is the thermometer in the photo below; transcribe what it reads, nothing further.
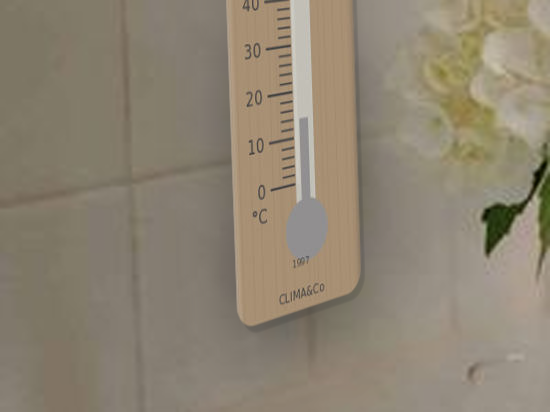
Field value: 14 °C
